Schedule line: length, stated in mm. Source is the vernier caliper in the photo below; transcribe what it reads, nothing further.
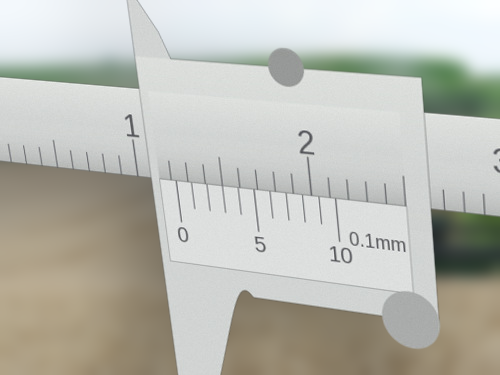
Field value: 12.3 mm
